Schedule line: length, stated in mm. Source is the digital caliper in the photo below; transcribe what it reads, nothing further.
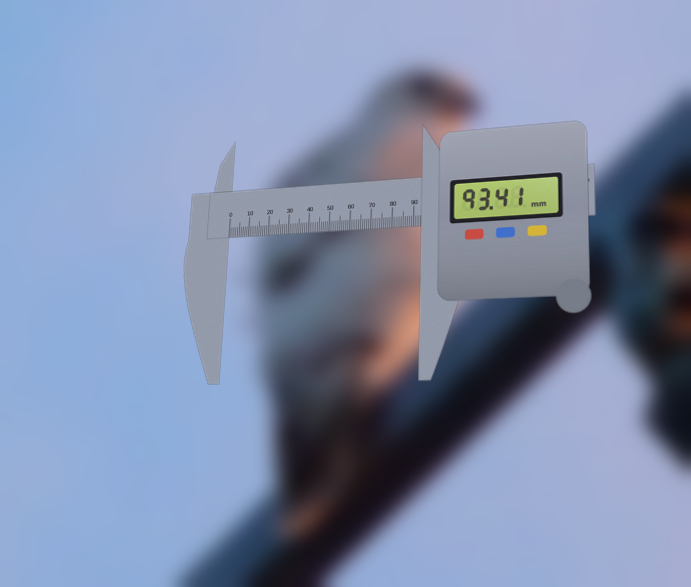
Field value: 93.41 mm
